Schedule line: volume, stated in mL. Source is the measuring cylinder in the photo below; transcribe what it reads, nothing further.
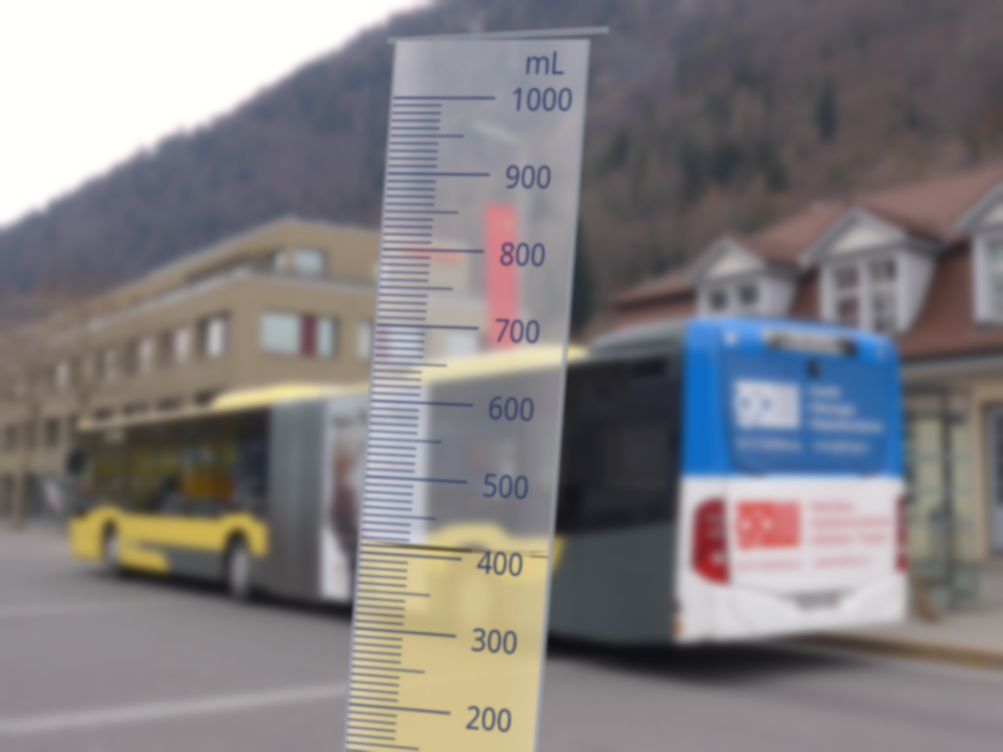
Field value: 410 mL
